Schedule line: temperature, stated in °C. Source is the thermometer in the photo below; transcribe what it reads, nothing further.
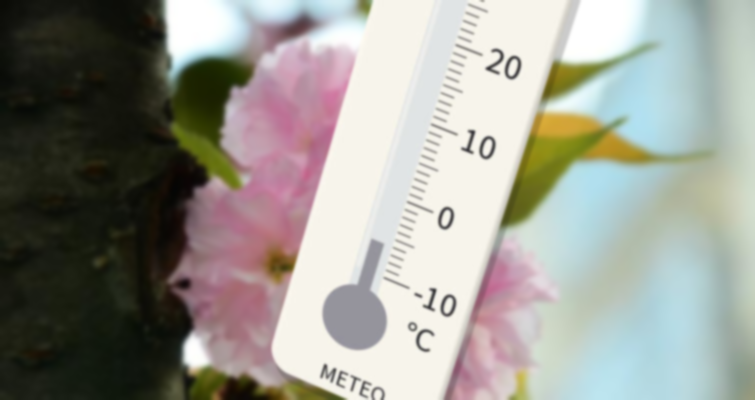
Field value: -6 °C
